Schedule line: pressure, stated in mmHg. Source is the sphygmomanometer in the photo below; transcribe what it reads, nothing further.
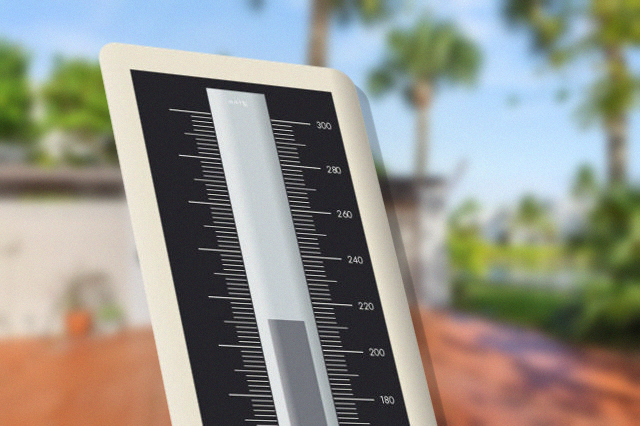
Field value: 212 mmHg
